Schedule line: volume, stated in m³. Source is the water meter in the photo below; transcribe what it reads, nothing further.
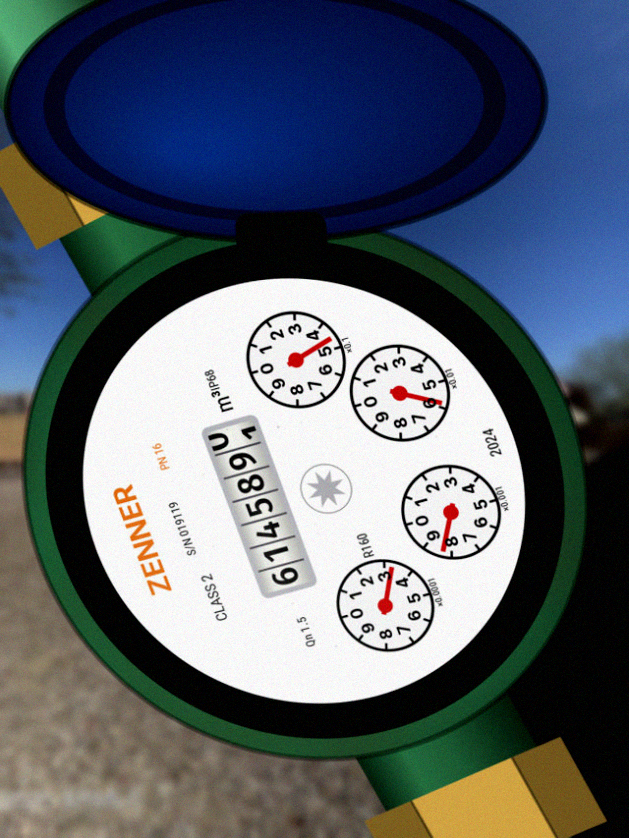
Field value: 6145890.4583 m³
